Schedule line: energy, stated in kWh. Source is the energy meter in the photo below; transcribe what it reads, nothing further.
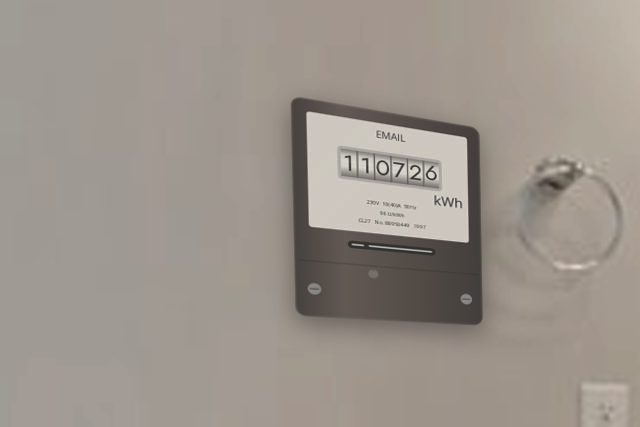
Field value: 110726 kWh
